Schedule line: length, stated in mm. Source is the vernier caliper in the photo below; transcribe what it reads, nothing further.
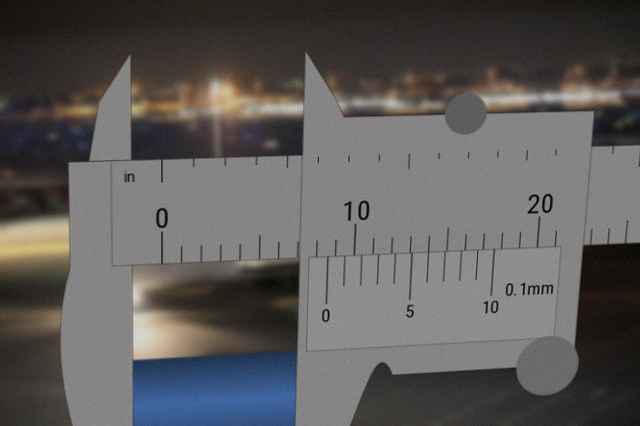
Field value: 8.6 mm
